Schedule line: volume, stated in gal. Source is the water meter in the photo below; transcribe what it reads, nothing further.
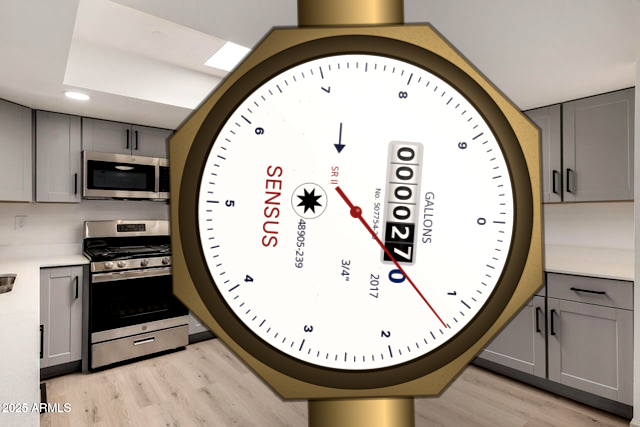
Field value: 271.3 gal
